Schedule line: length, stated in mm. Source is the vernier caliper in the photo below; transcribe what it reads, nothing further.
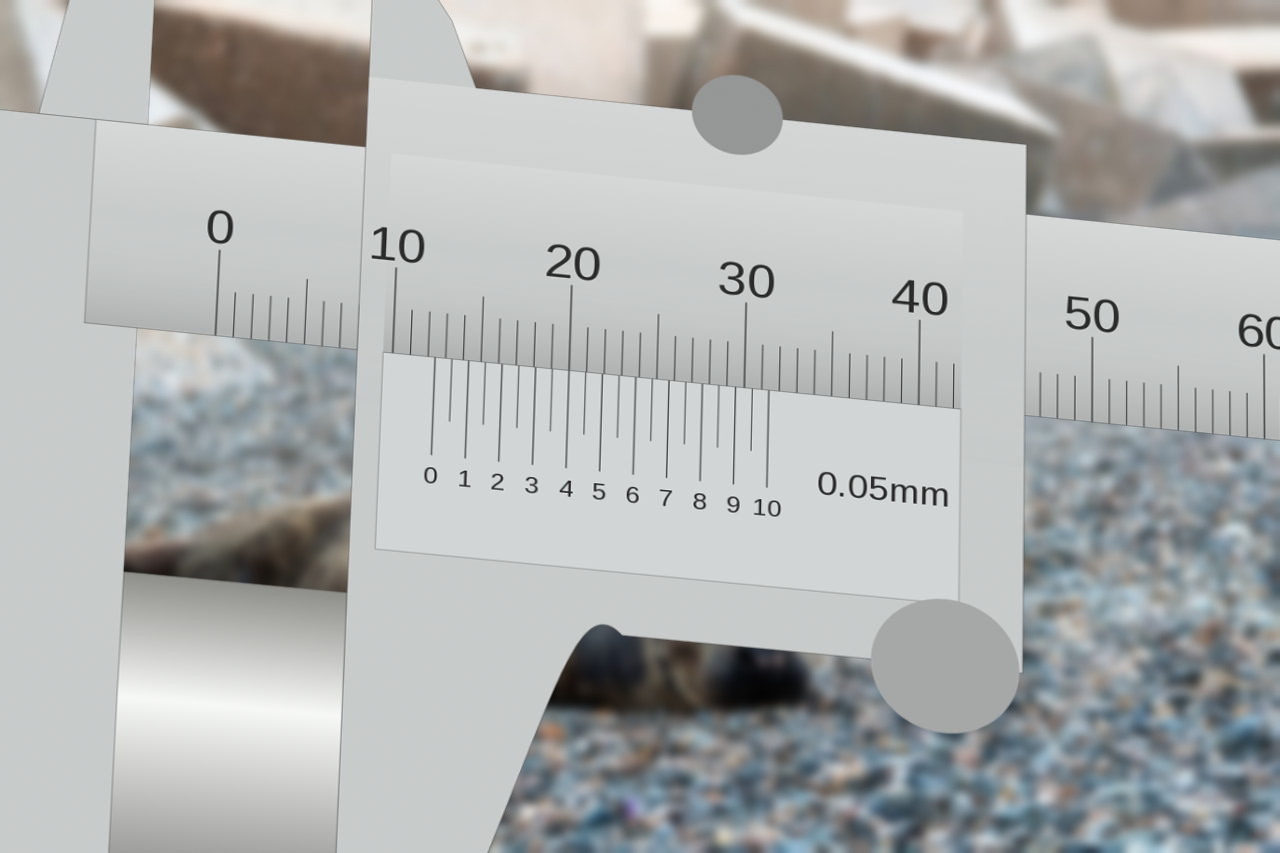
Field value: 12.4 mm
